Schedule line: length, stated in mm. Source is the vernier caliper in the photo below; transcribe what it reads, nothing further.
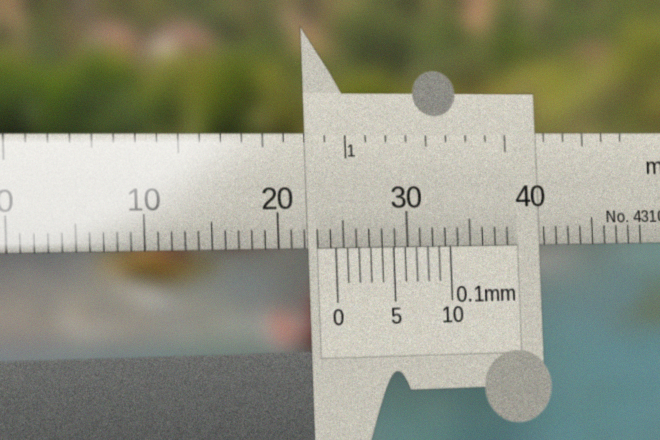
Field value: 24.4 mm
